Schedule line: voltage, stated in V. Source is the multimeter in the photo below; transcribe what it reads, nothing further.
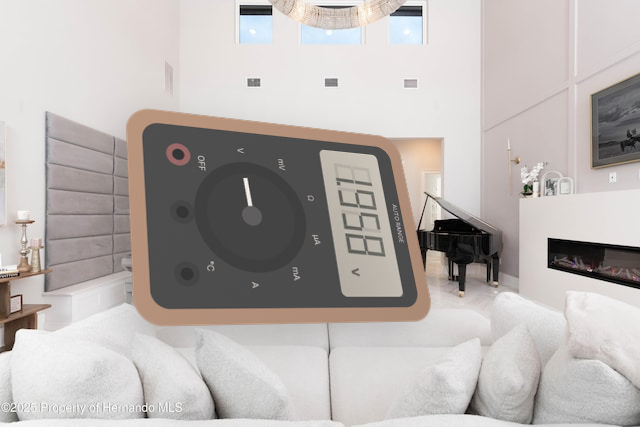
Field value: 1.958 V
